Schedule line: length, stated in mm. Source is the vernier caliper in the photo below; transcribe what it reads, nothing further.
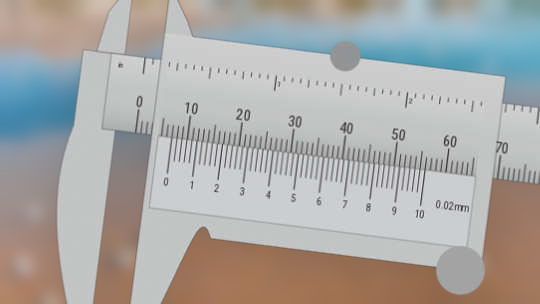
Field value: 7.0 mm
